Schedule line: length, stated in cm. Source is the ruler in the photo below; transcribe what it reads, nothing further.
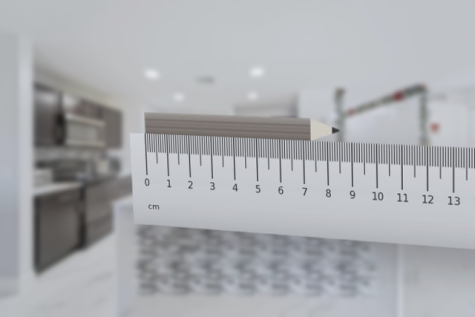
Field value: 8.5 cm
